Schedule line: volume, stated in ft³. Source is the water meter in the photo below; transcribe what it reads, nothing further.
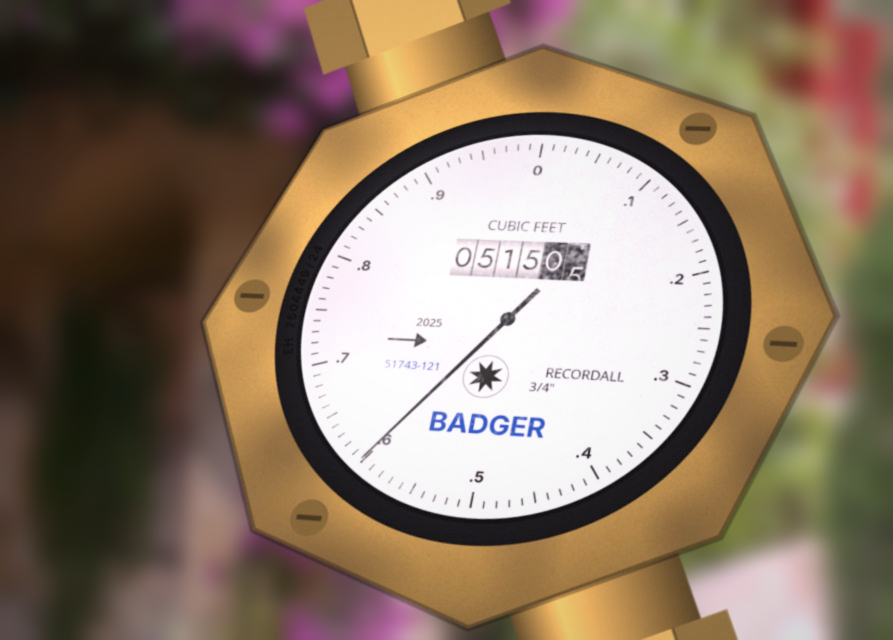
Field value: 51504.60 ft³
